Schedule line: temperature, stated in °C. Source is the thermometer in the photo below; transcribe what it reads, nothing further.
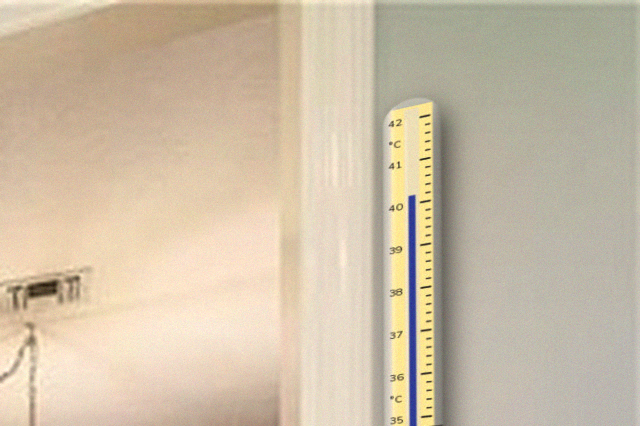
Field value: 40.2 °C
